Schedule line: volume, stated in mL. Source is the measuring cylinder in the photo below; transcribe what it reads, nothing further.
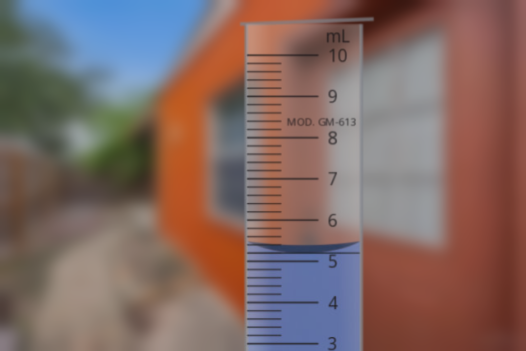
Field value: 5.2 mL
